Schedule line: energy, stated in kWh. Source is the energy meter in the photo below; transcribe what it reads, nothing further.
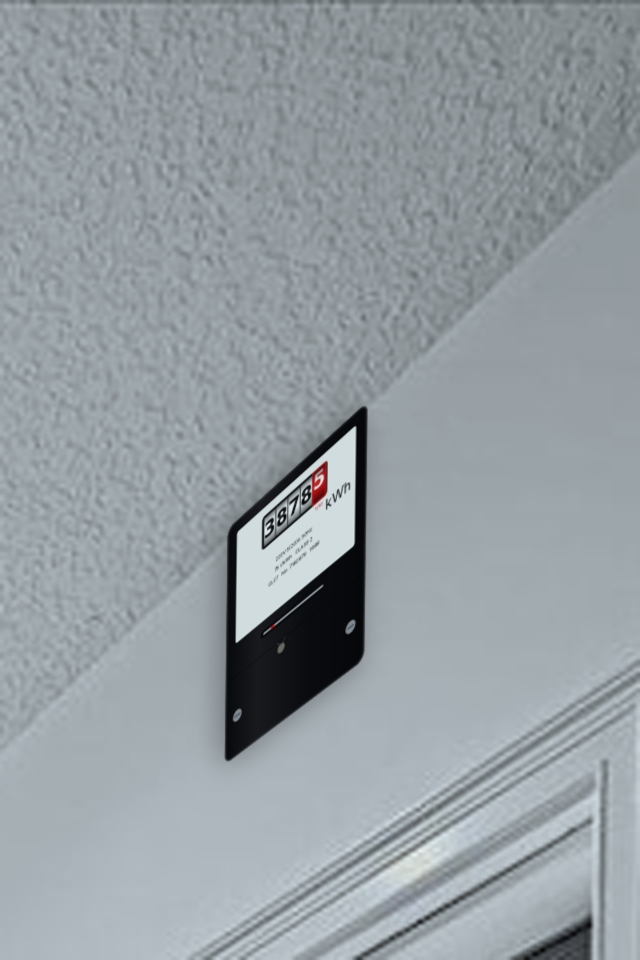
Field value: 3878.5 kWh
